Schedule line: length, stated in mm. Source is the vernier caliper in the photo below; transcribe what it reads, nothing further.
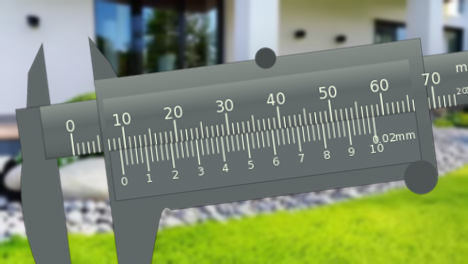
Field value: 9.0 mm
